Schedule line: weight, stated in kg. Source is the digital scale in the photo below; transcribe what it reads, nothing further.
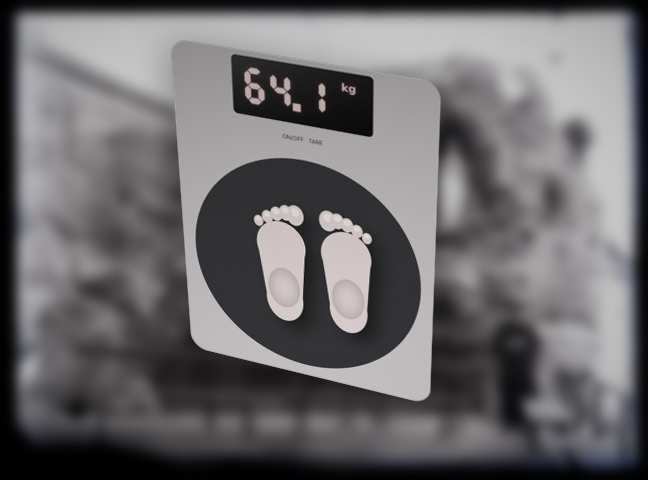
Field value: 64.1 kg
